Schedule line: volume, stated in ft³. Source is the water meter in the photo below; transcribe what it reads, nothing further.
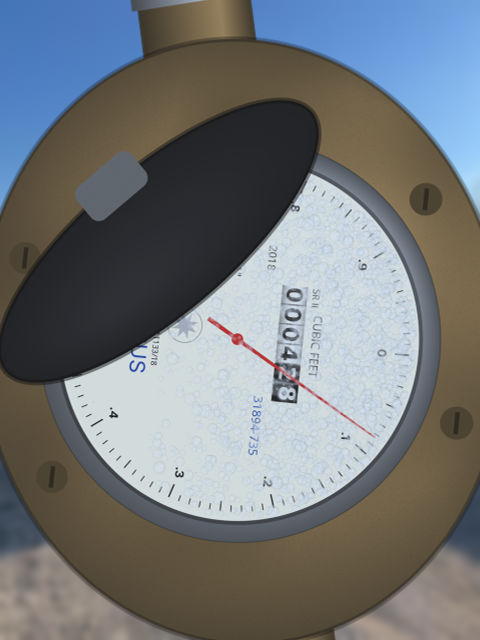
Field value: 428.08 ft³
